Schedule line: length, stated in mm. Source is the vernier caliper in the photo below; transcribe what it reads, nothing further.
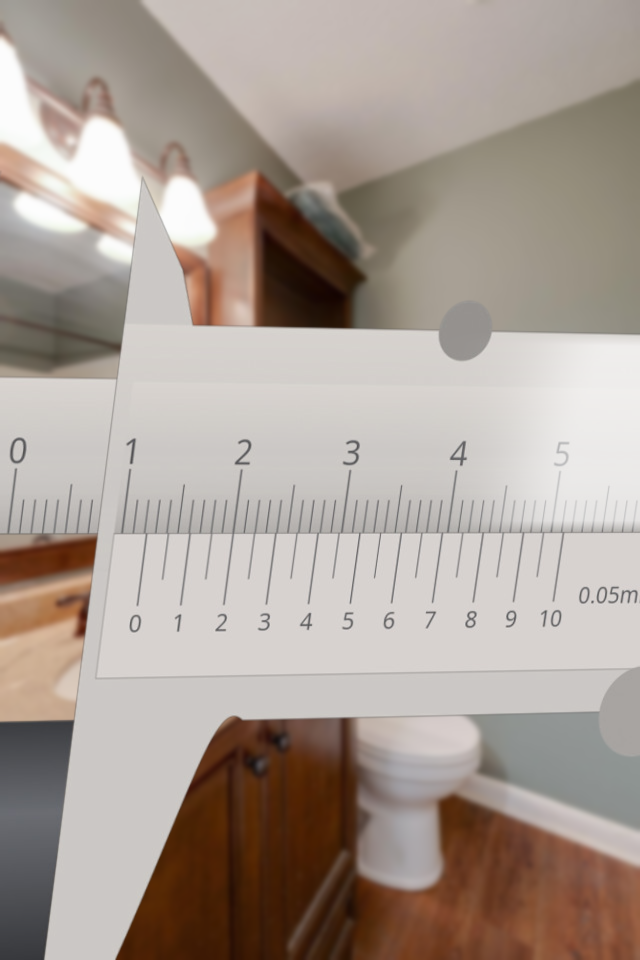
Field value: 12.2 mm
